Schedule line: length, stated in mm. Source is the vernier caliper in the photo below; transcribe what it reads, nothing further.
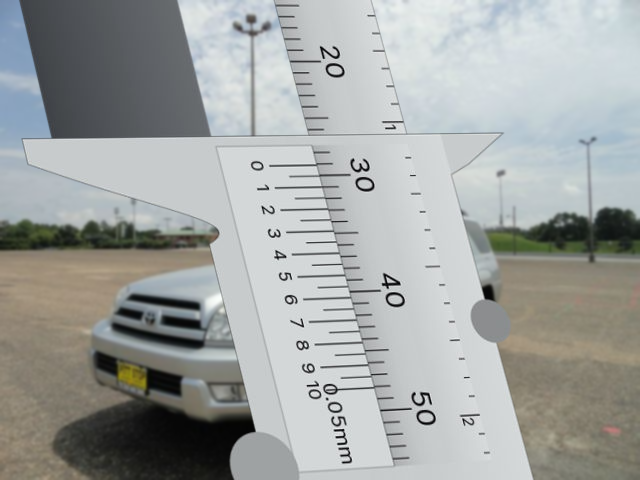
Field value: 29.1 mm
